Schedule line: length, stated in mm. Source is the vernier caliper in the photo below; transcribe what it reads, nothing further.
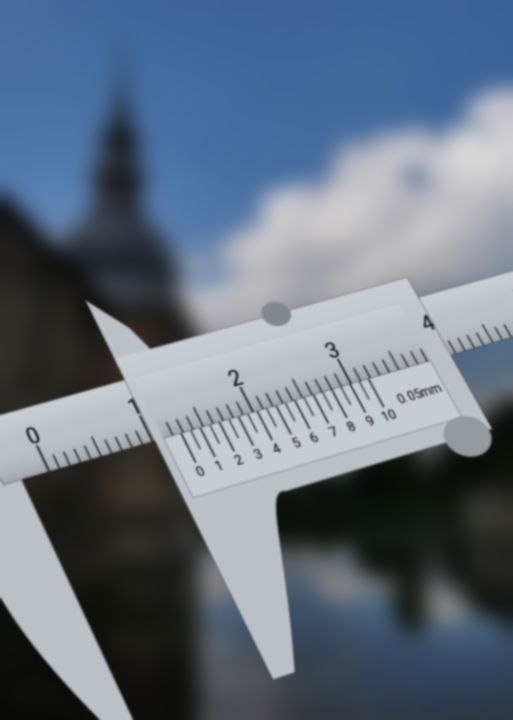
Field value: 12.8 mm
